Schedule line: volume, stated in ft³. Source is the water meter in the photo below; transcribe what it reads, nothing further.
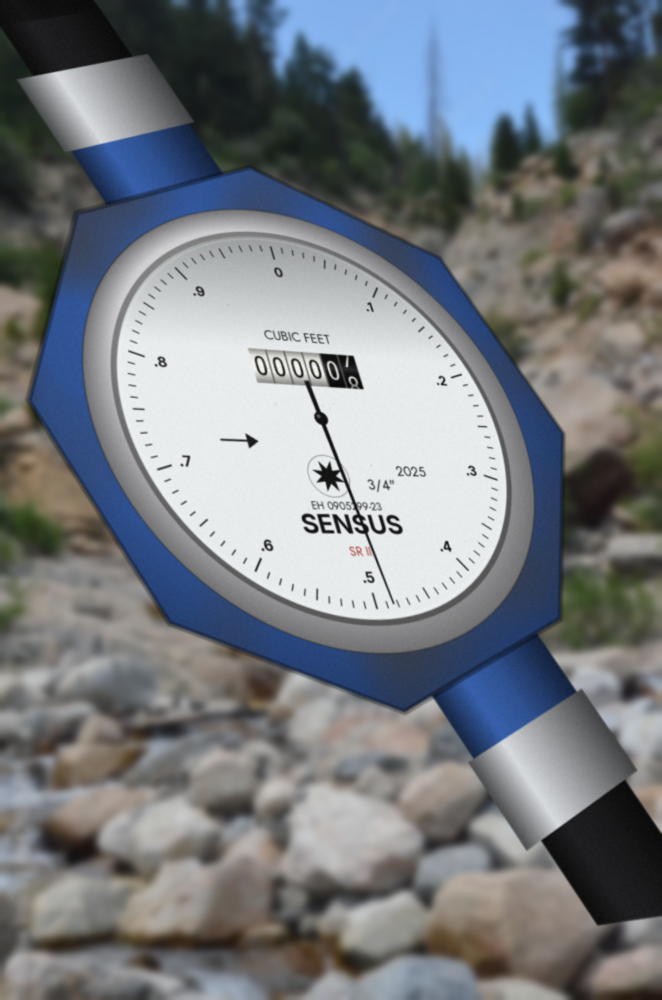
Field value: 7.48 ft³
